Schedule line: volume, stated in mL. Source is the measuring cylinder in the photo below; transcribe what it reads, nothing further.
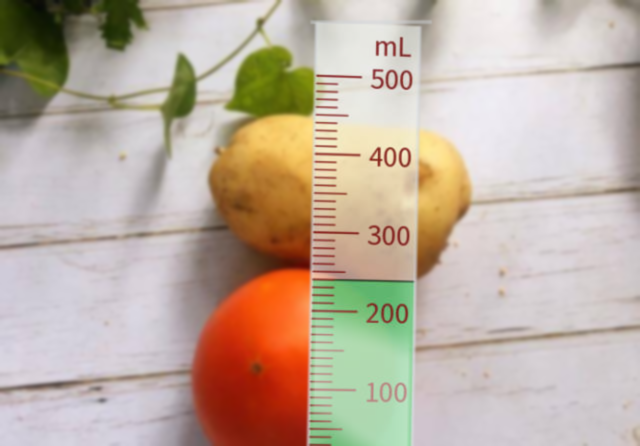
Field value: 240 mL
